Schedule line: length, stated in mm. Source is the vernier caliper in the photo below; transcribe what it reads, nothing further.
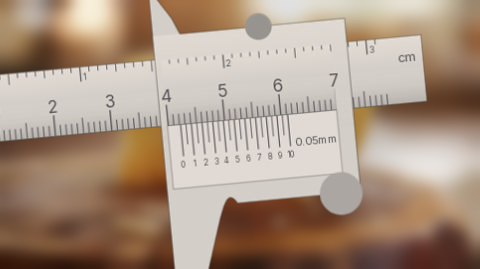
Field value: 42.2 mm
